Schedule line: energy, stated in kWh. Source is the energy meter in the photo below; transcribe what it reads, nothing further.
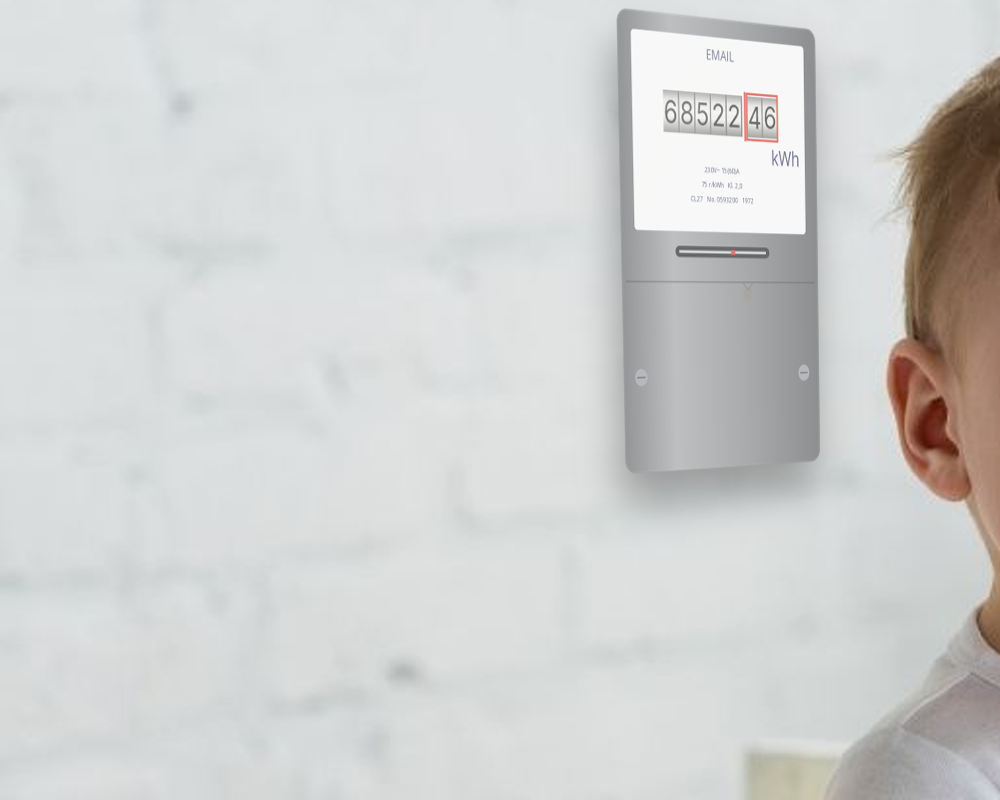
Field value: 68522.46 kWh
